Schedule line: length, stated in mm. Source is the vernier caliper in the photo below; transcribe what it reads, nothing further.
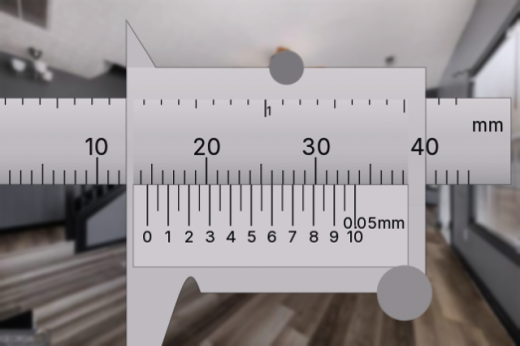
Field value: 14.6 mm
